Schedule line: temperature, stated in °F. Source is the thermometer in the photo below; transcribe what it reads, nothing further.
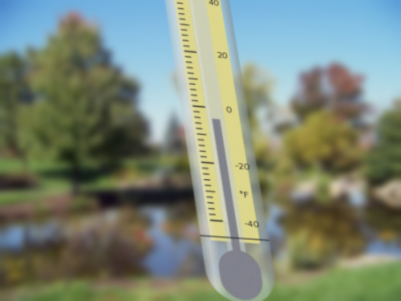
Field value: -4 °F
